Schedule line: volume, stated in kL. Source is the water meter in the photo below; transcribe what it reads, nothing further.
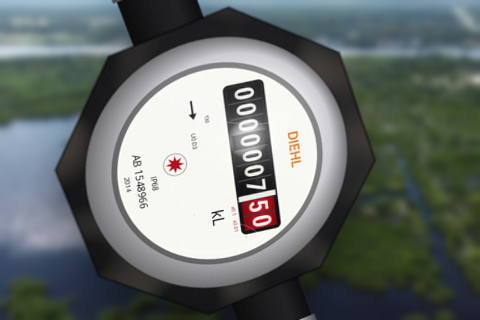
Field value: 7.50 kL
